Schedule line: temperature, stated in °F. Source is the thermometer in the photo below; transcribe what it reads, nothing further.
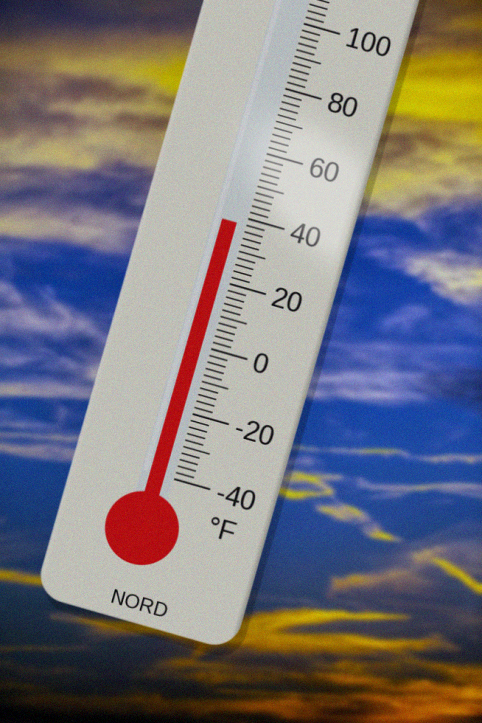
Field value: 38 °F
